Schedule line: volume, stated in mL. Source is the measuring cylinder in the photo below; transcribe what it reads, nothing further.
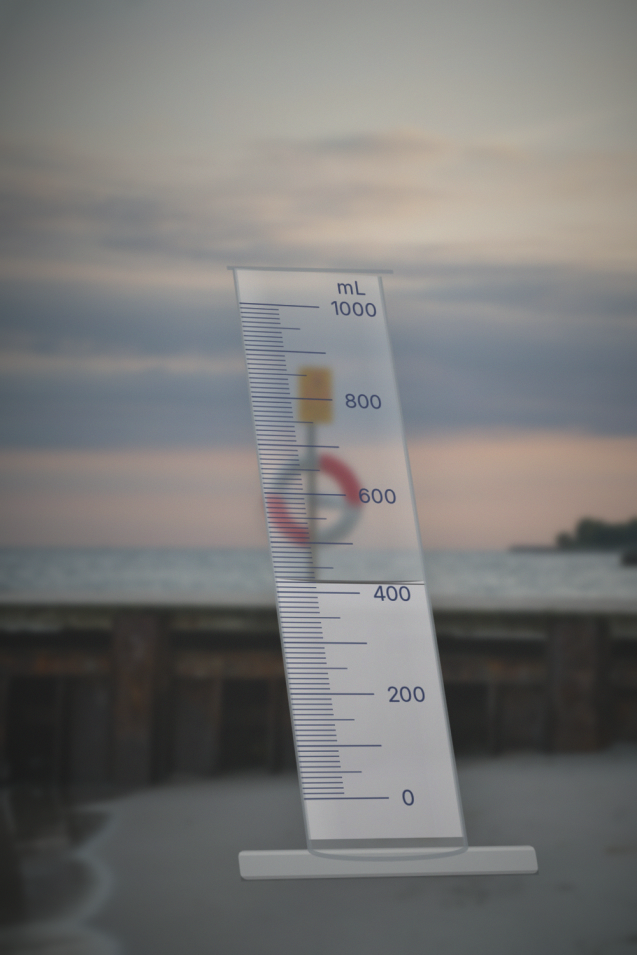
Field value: 420 mL
